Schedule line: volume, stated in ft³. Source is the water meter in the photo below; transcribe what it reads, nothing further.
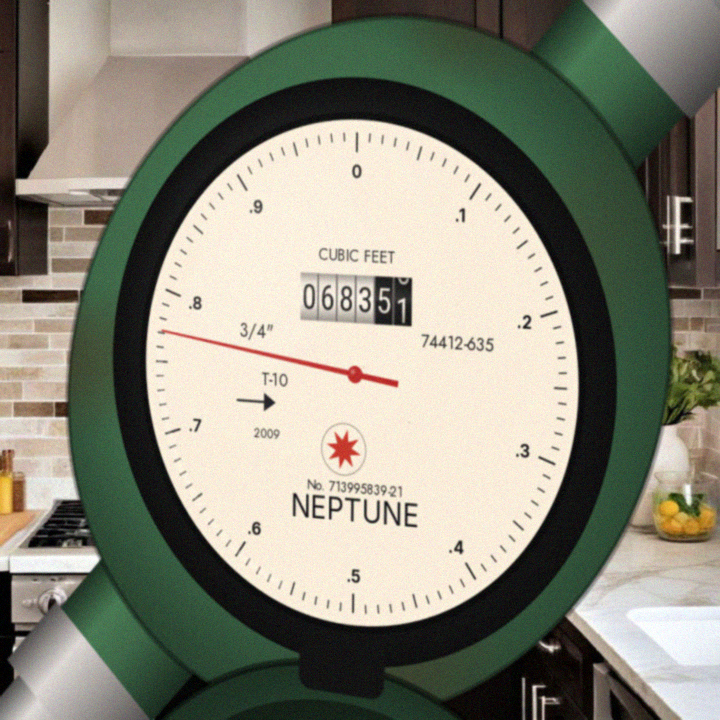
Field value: 68350.77 ft³
